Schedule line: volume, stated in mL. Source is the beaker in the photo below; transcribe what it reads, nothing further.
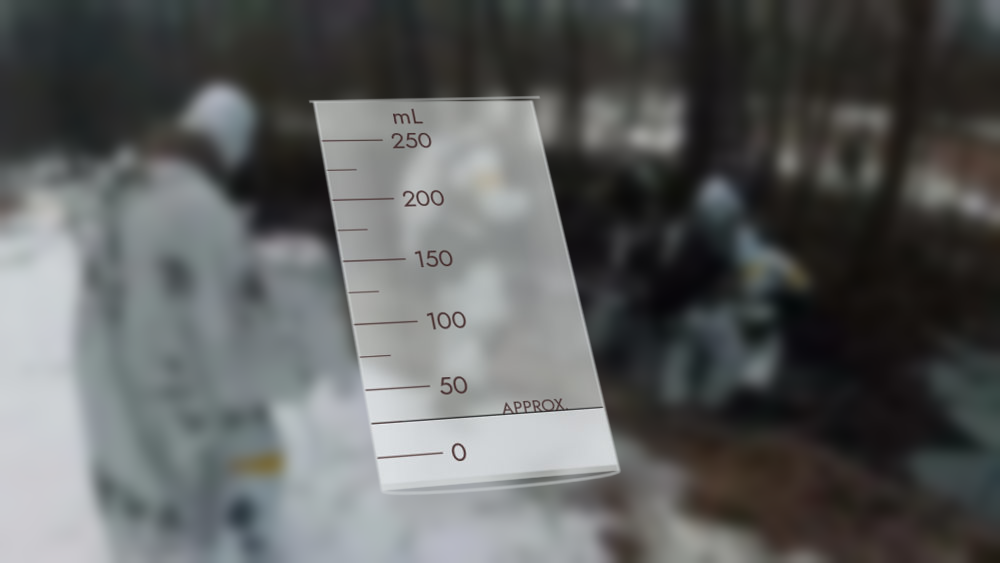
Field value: 25 mL
